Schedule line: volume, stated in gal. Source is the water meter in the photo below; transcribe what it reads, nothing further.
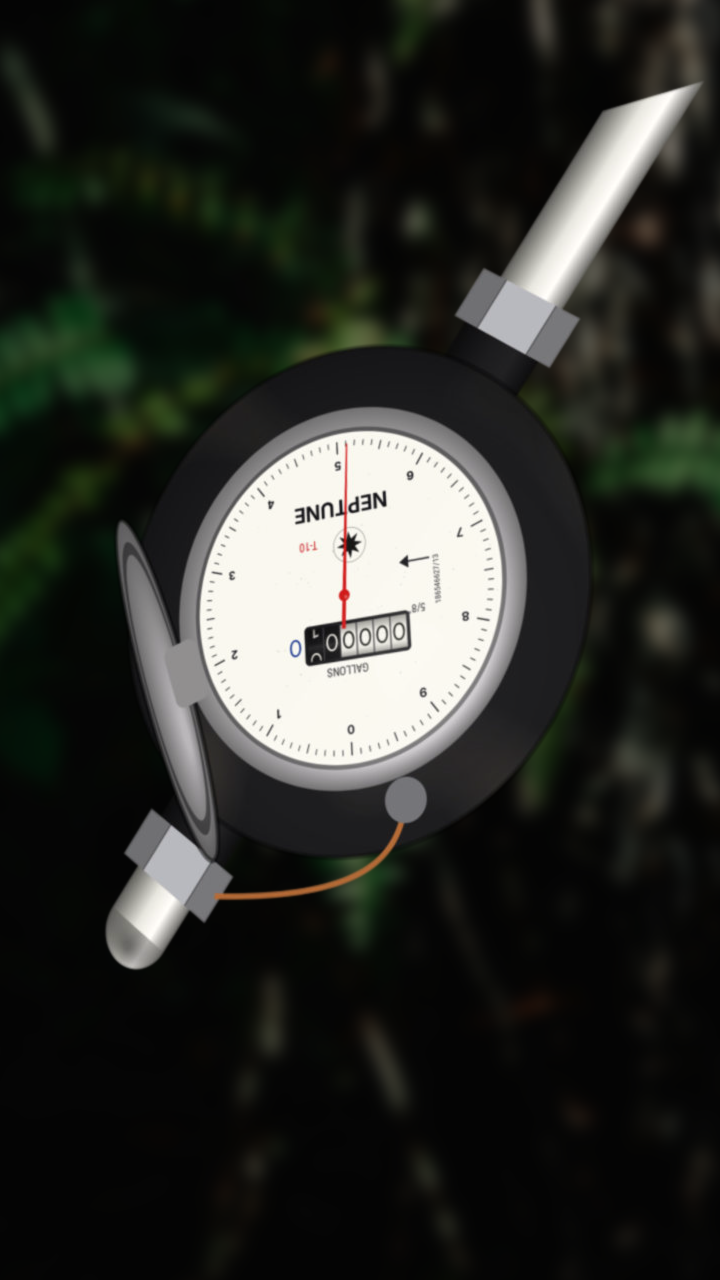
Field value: 5.1 gal
